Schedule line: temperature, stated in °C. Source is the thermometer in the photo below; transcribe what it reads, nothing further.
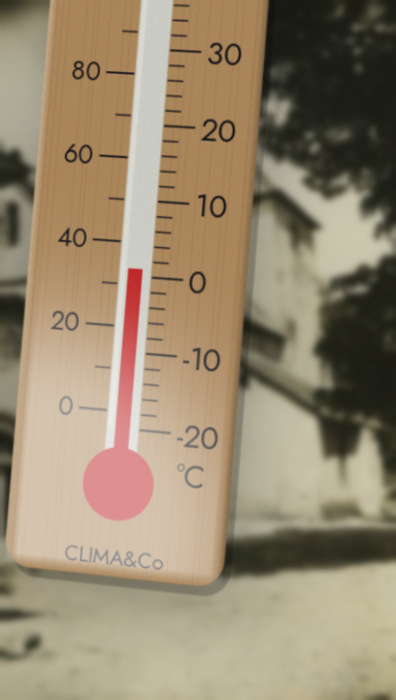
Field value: 1 °C
